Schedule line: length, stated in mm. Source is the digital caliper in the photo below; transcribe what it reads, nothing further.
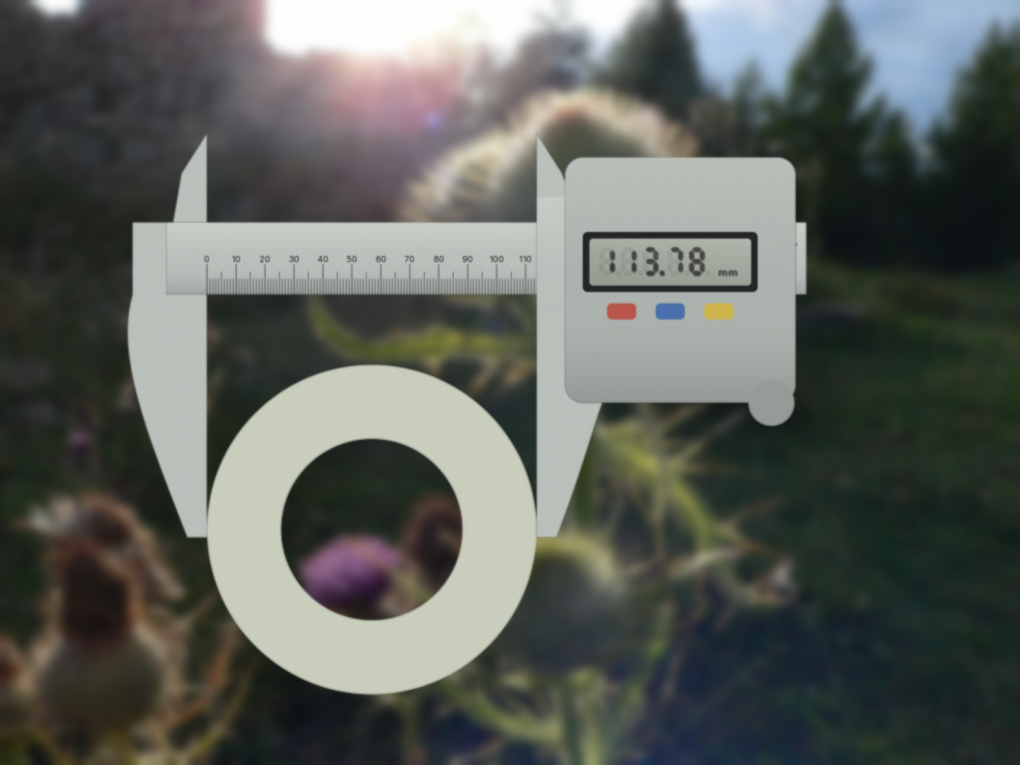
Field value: 113.78 mm
